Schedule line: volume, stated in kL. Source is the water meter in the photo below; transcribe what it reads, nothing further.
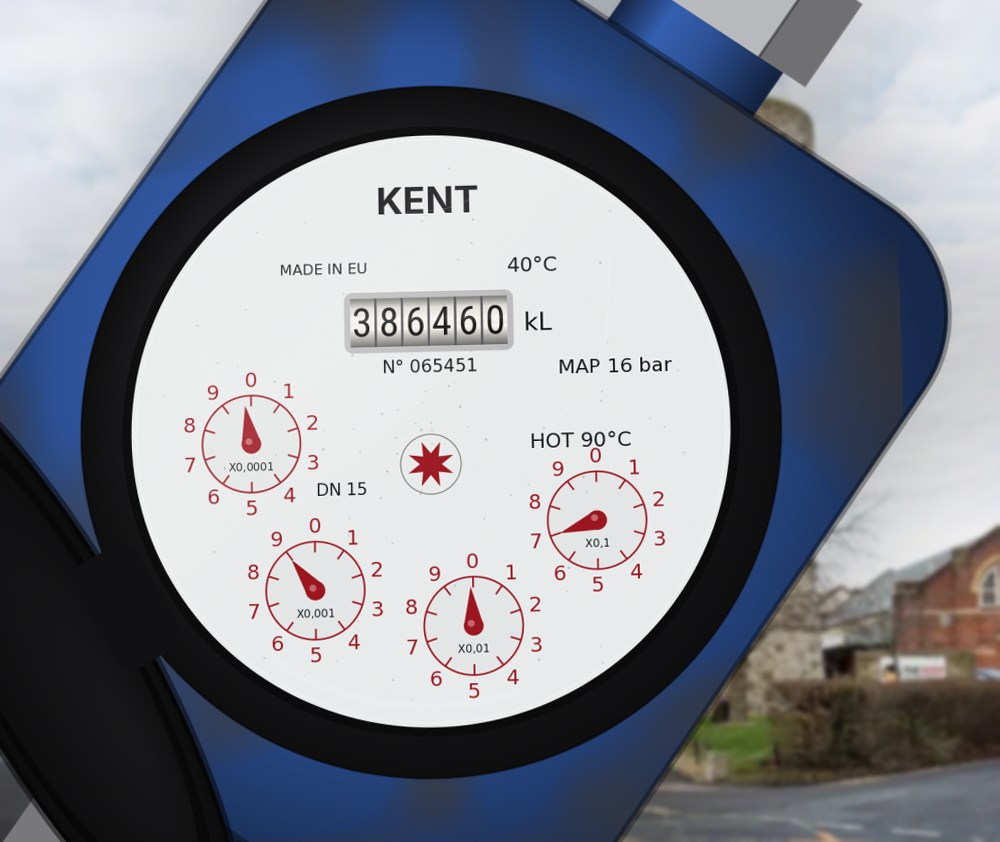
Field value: 386460.6989 kL
